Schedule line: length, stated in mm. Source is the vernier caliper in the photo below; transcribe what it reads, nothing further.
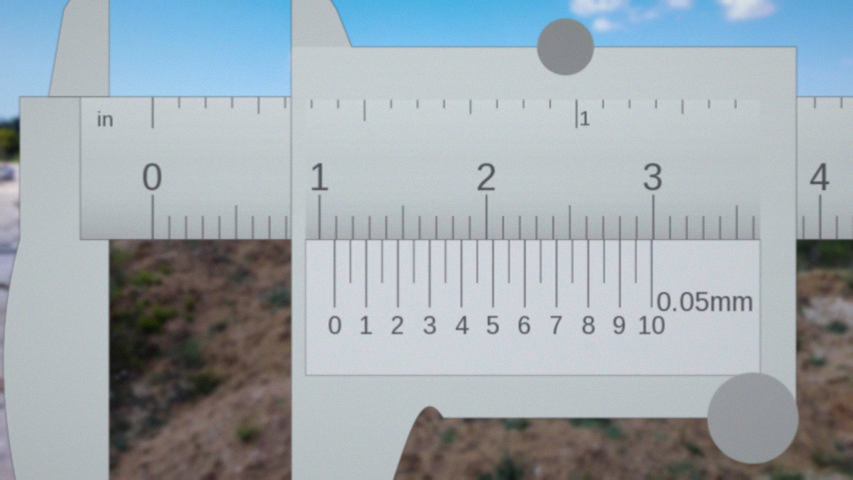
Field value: 10.9 mm
